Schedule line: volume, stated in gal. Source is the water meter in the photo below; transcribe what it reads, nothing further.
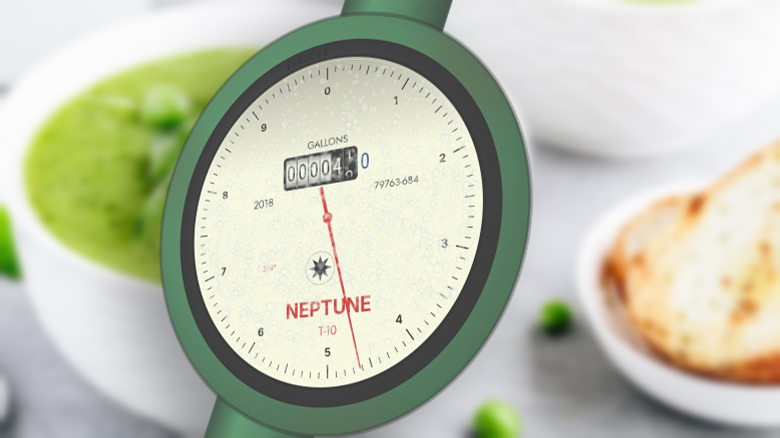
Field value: 414.6 gal
